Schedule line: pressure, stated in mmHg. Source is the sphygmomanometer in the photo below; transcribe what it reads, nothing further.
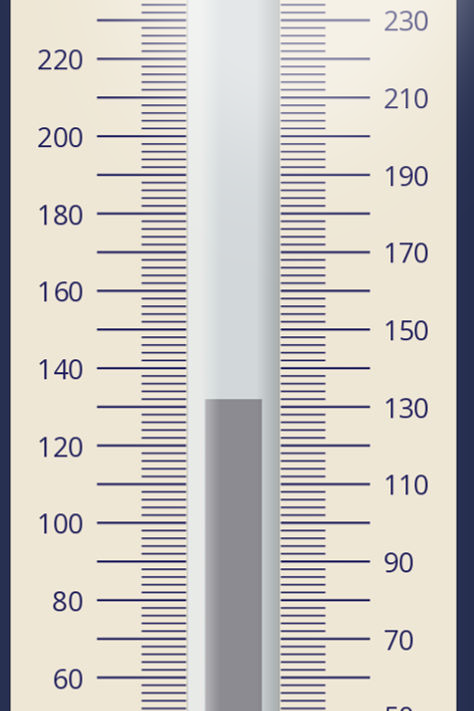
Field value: 132 mmHg
